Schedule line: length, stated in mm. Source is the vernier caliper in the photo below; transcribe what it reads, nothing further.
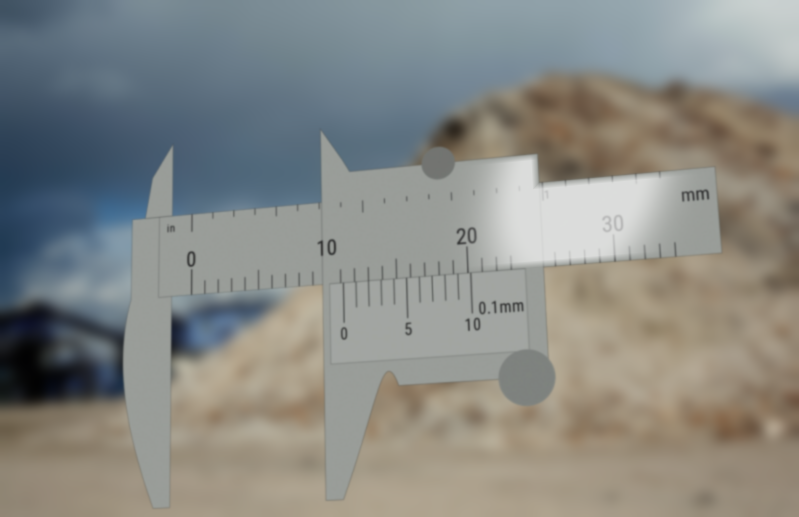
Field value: 11.2 mm
